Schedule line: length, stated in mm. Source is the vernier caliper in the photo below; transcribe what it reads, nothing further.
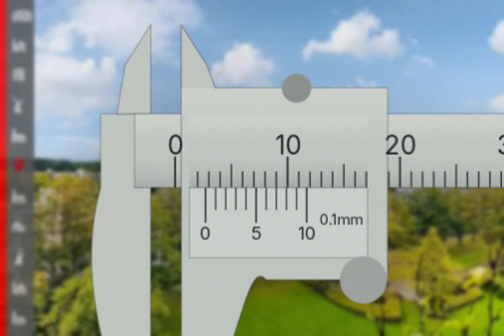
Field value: 2.7 mm
